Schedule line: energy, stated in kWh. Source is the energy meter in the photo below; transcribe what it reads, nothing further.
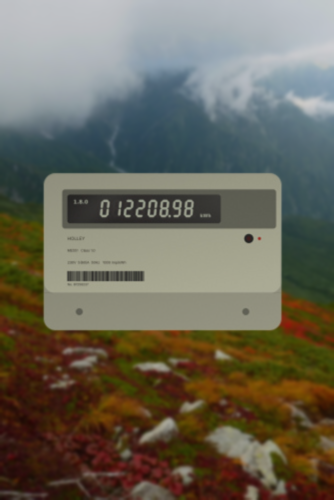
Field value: 12208.98 kWh
